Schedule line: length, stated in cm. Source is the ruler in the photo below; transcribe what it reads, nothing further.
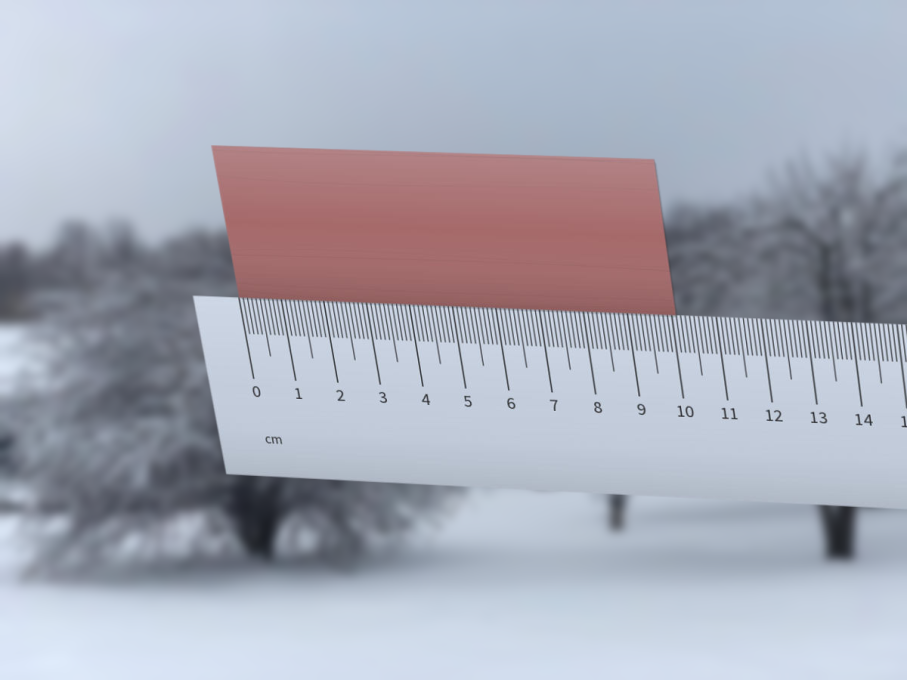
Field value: 10.1 cm
